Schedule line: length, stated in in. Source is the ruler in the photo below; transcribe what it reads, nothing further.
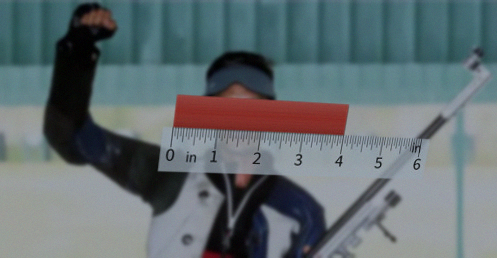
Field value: 4 in
